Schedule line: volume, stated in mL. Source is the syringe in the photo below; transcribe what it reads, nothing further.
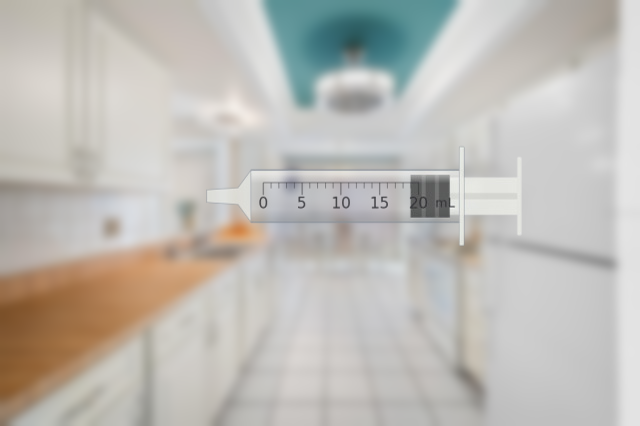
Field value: 19 mL
